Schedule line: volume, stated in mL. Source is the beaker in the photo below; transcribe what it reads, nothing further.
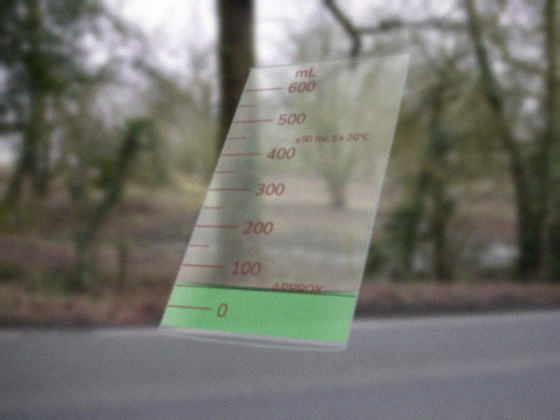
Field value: 50 mL
